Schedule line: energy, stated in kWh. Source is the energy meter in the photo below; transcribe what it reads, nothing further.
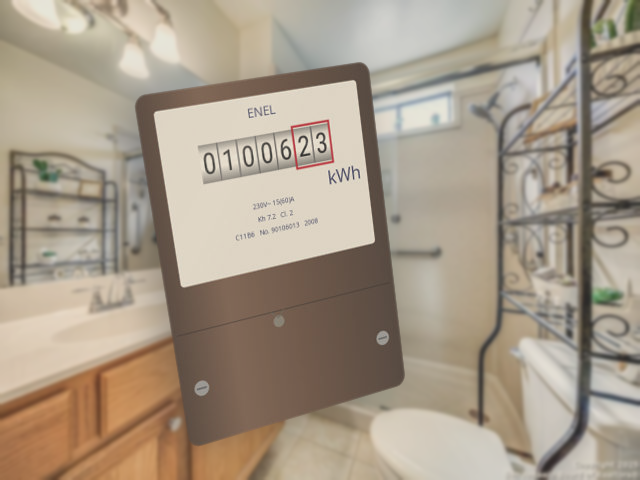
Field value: 1006.23 kWh
